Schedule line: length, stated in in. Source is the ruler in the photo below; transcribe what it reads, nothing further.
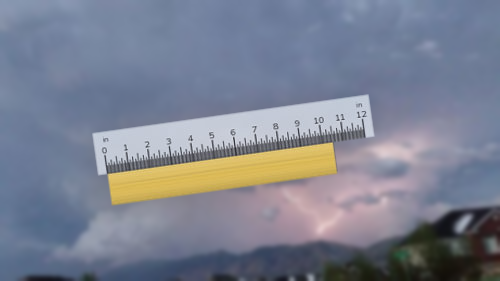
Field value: 10.5 in
